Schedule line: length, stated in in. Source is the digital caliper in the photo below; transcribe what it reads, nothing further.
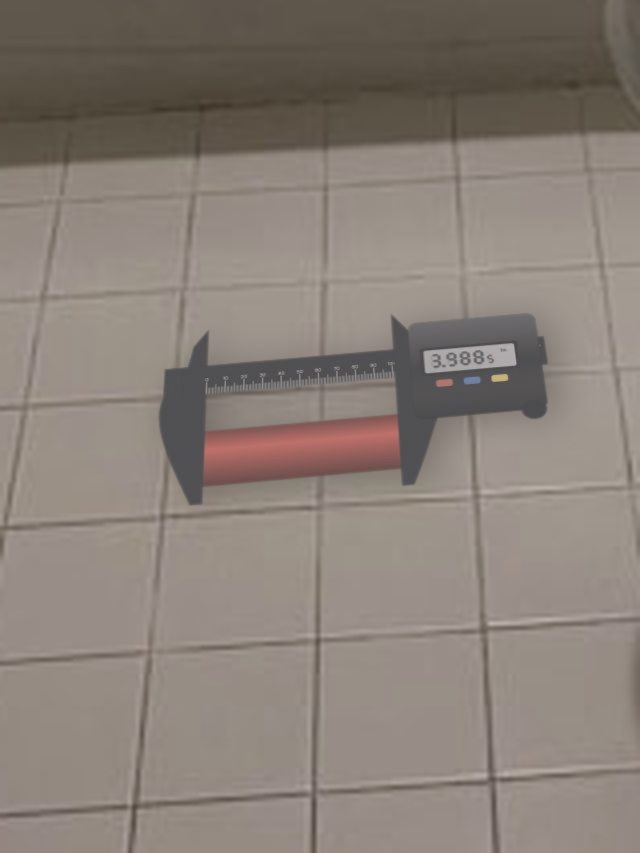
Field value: 3.9885 in
